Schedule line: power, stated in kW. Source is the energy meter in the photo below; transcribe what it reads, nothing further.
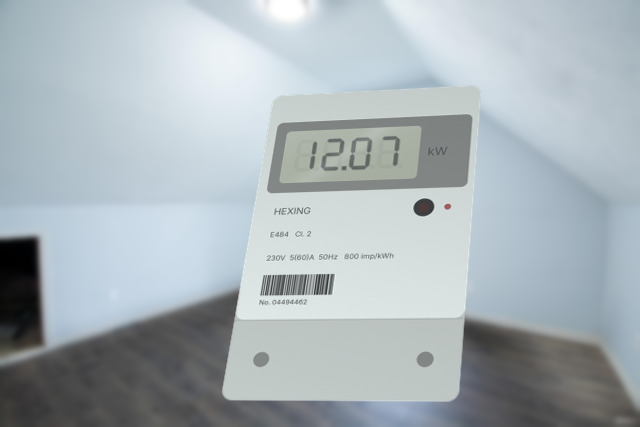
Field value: 12.07 kW
